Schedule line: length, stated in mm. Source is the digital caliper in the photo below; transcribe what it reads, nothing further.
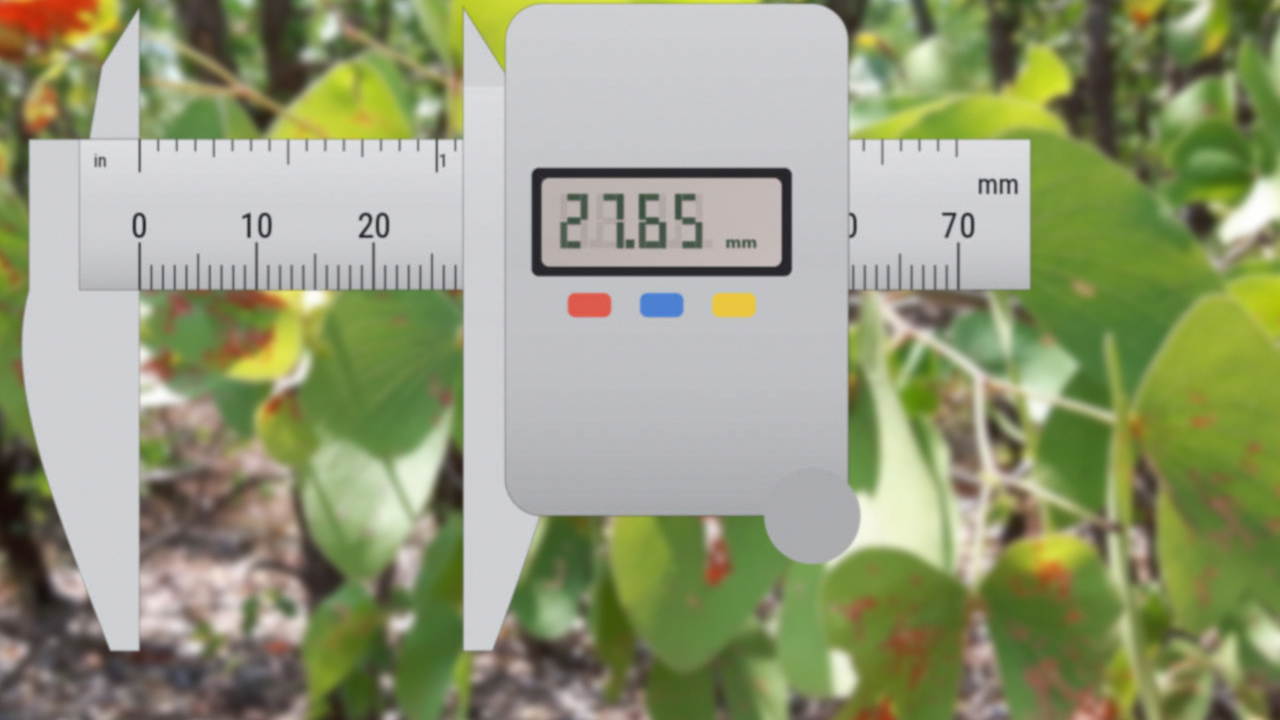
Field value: 27.65 mm
